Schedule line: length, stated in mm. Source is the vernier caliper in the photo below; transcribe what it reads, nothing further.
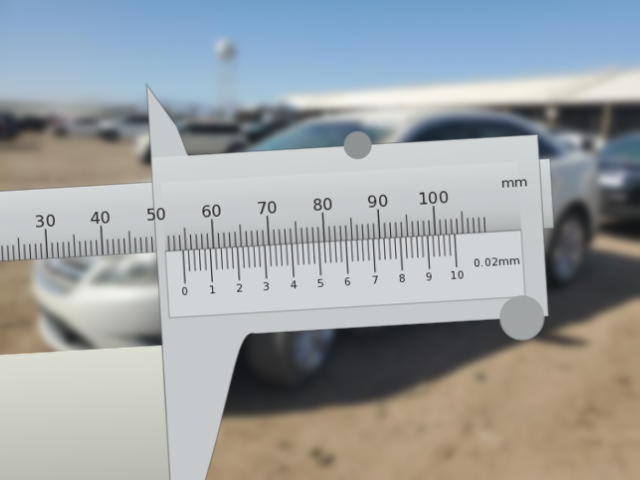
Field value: 54.5 mm
